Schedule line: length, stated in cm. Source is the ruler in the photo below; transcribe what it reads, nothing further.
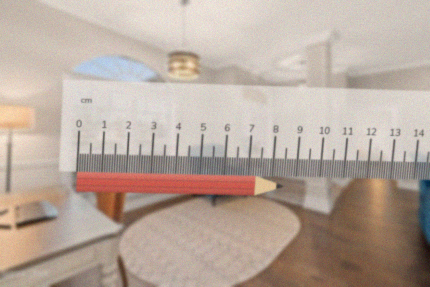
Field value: 8.5 cm
